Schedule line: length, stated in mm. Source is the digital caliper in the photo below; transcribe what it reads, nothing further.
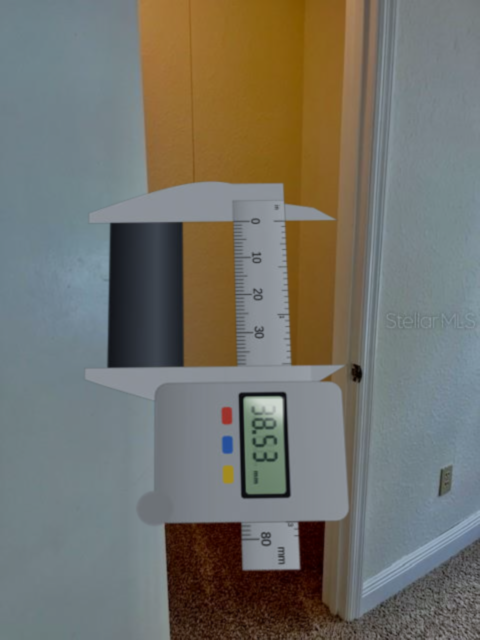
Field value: 38.53 mm
